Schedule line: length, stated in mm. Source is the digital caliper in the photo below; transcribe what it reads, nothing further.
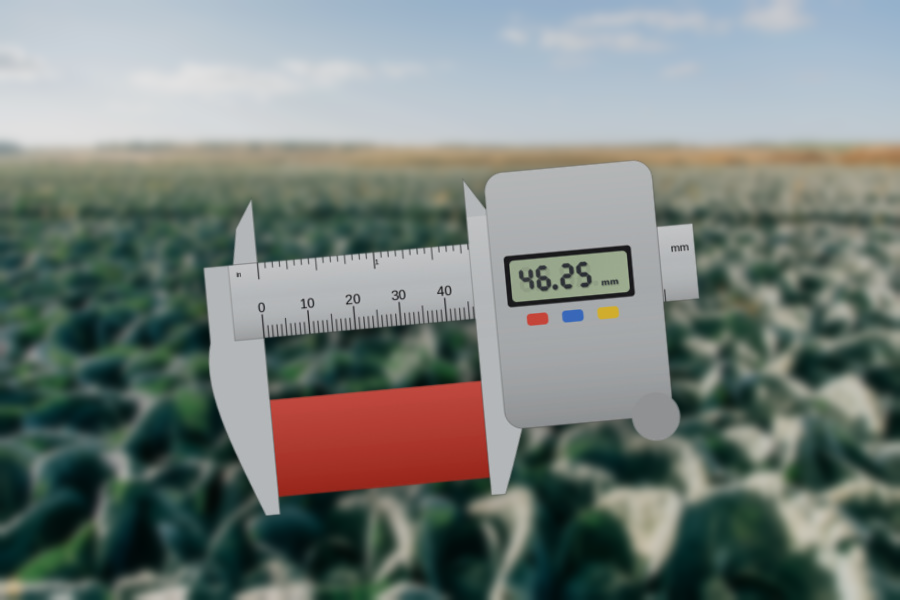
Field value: 46.25 mm
